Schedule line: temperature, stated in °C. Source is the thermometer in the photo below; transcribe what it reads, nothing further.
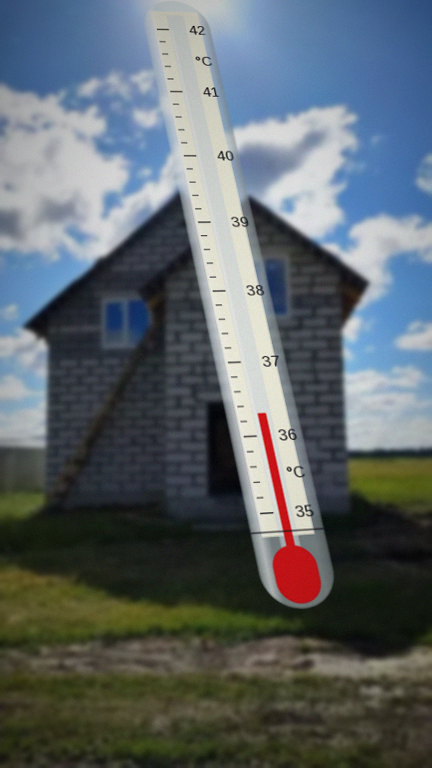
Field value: 36.3 °C
